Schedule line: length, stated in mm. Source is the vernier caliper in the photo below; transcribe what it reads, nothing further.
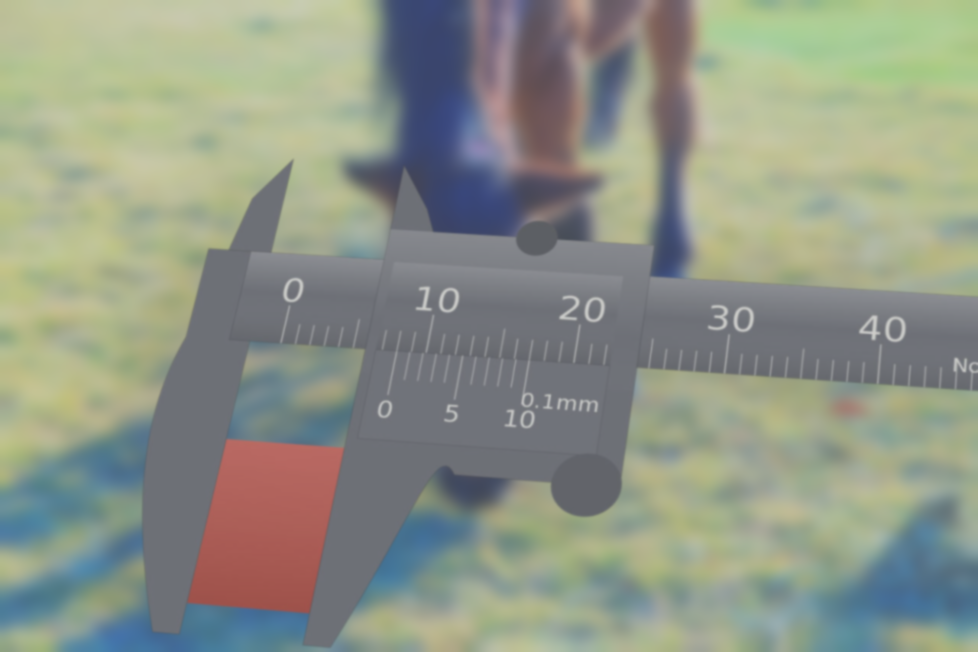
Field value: 8.0 mm
